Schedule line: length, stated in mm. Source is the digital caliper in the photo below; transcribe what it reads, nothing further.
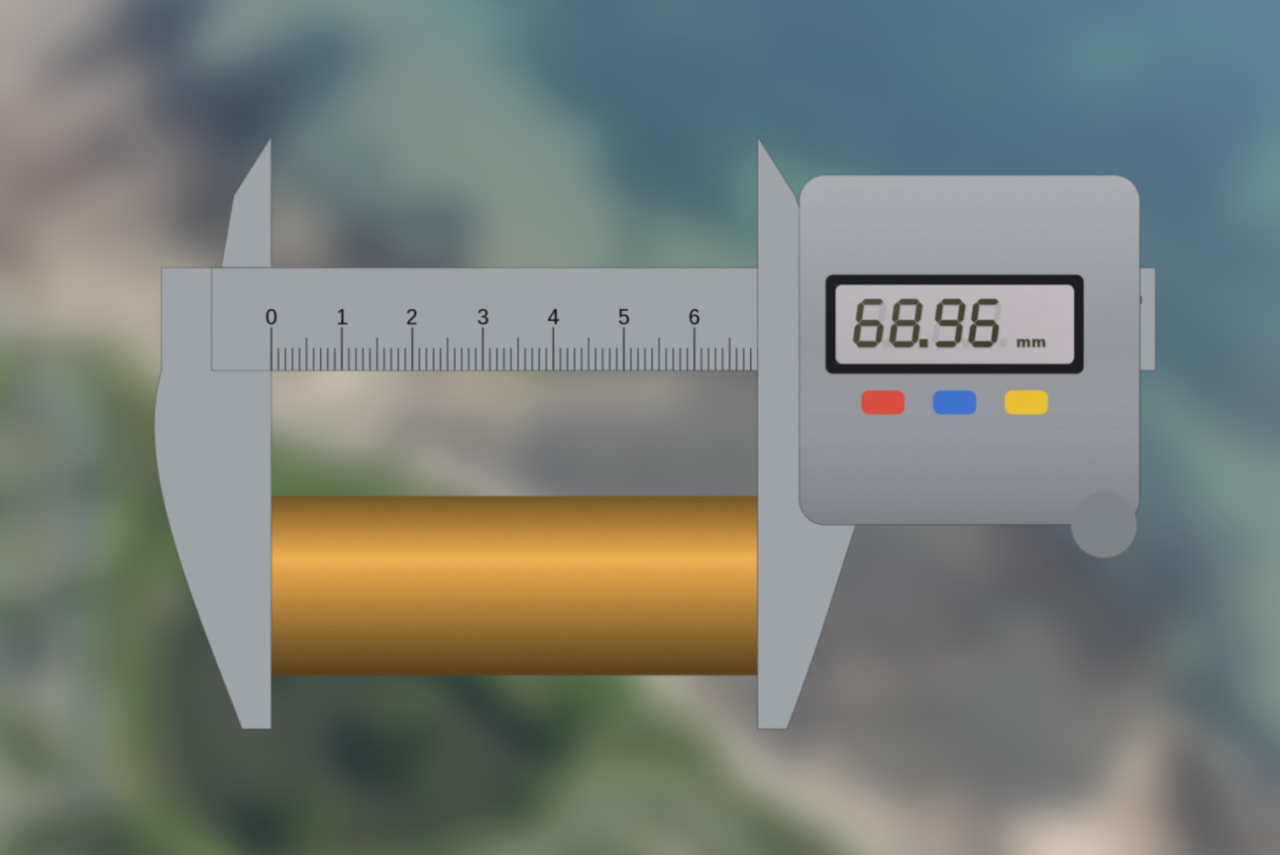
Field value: 68.96 mm
